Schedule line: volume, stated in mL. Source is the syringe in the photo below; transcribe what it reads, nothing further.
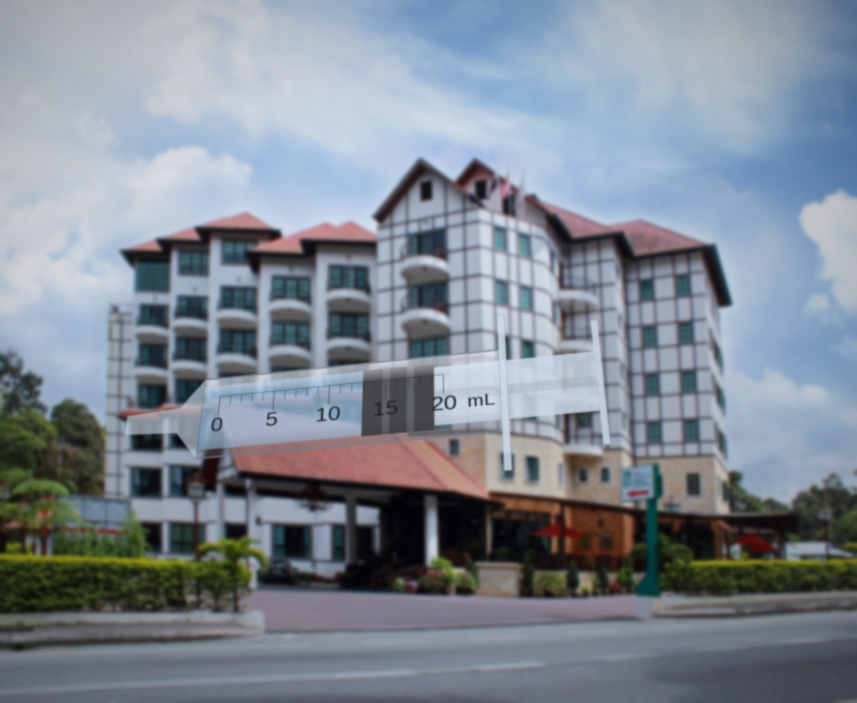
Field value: 13 mL
